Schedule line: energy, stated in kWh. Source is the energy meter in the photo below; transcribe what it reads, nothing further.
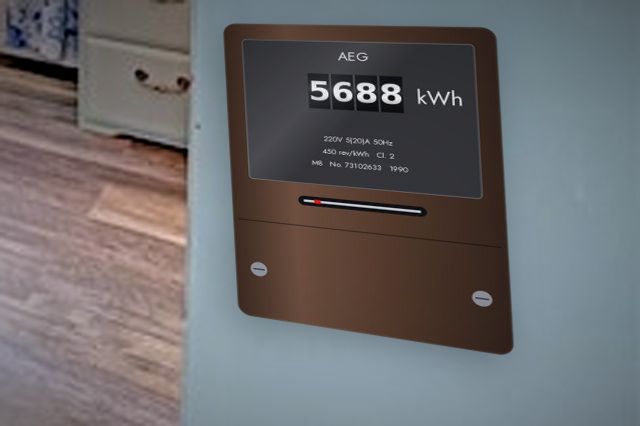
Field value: 5688 kWh
